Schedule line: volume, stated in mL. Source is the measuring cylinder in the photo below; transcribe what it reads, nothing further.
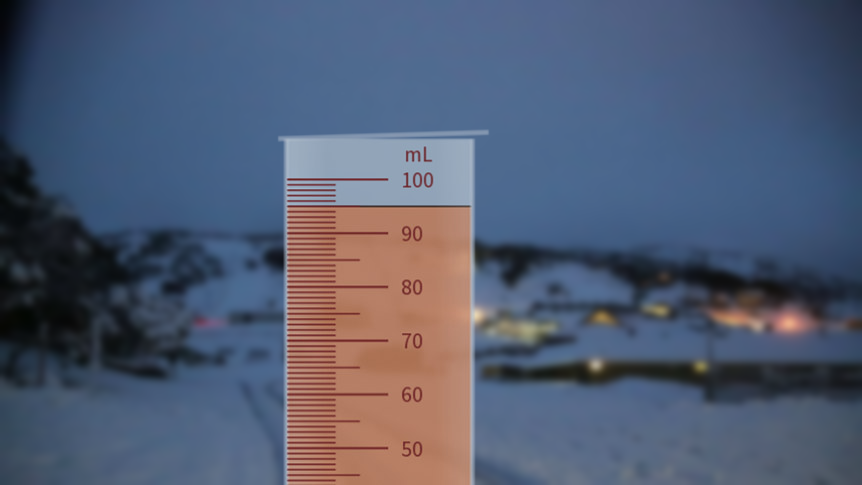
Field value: 95 mL
